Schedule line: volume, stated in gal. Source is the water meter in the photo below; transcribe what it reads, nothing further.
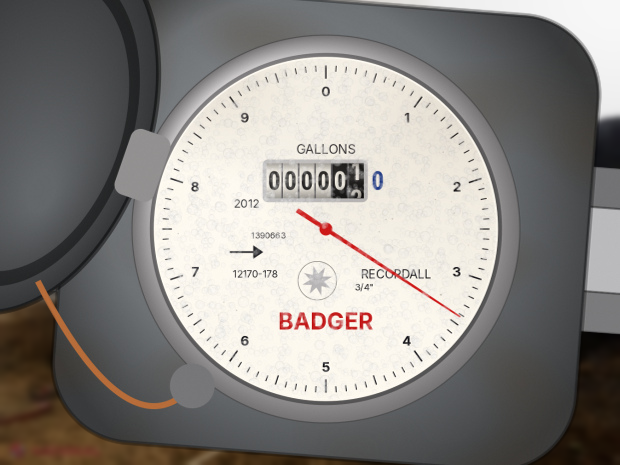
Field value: 13.4 gal
